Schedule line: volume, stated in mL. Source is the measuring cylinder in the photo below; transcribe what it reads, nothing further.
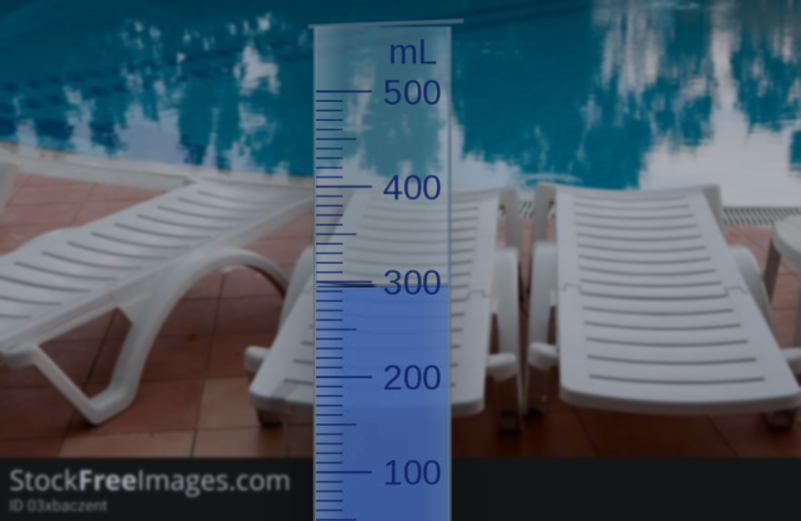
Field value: 295 mL
